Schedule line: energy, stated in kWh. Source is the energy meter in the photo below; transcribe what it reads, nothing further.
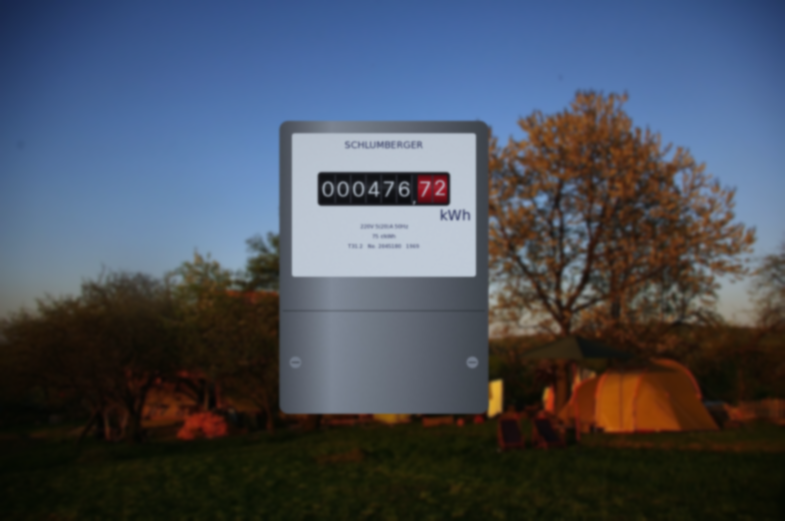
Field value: 476.72 kWh
